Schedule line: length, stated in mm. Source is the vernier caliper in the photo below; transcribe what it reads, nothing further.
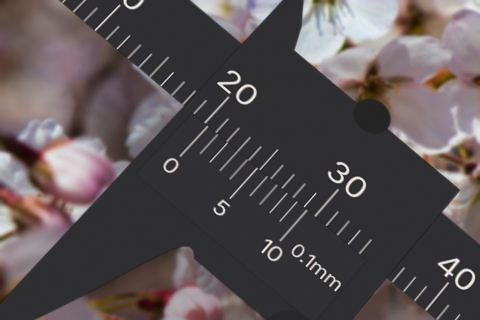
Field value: 20.3 mm
